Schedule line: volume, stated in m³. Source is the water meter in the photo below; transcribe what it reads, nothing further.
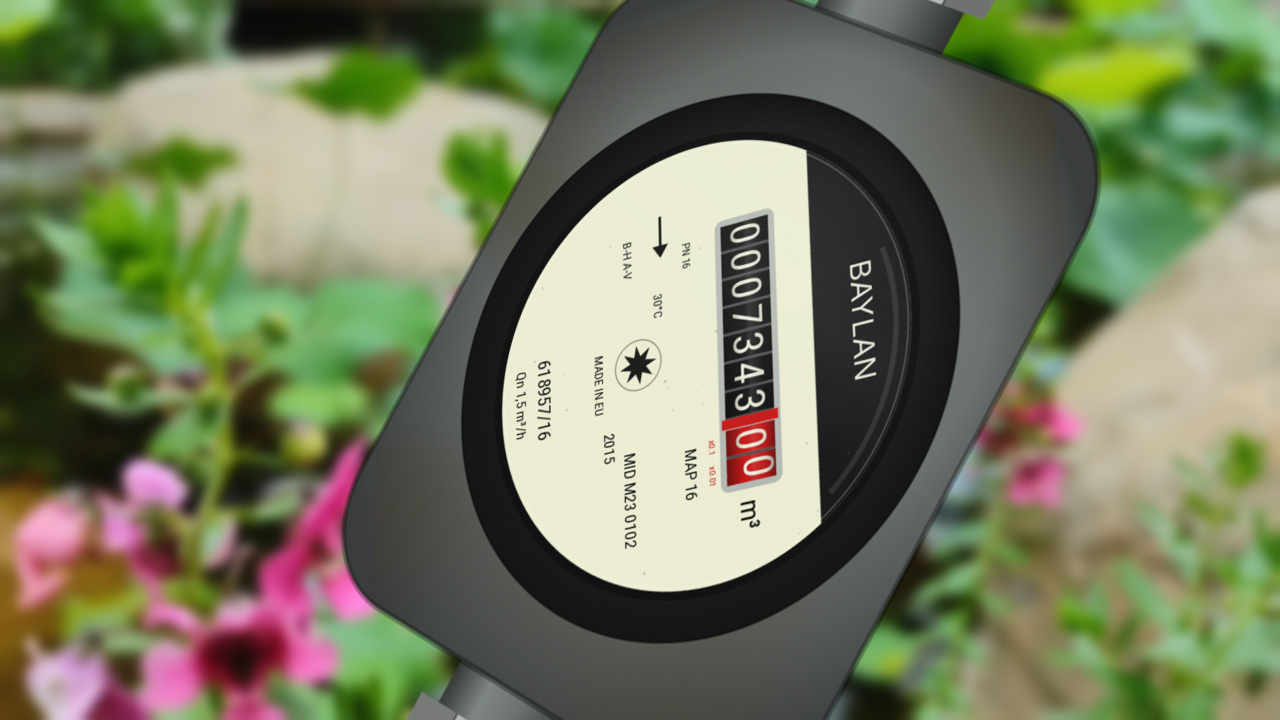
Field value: 7343.00 m³
